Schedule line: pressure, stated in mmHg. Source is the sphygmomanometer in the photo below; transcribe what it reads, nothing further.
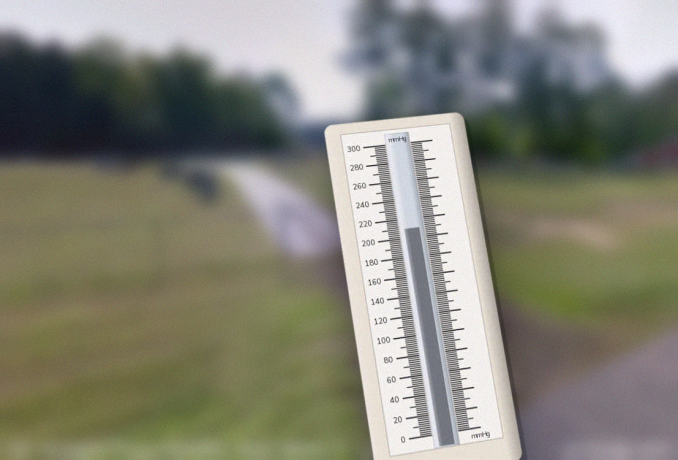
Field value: 210 mmHg
